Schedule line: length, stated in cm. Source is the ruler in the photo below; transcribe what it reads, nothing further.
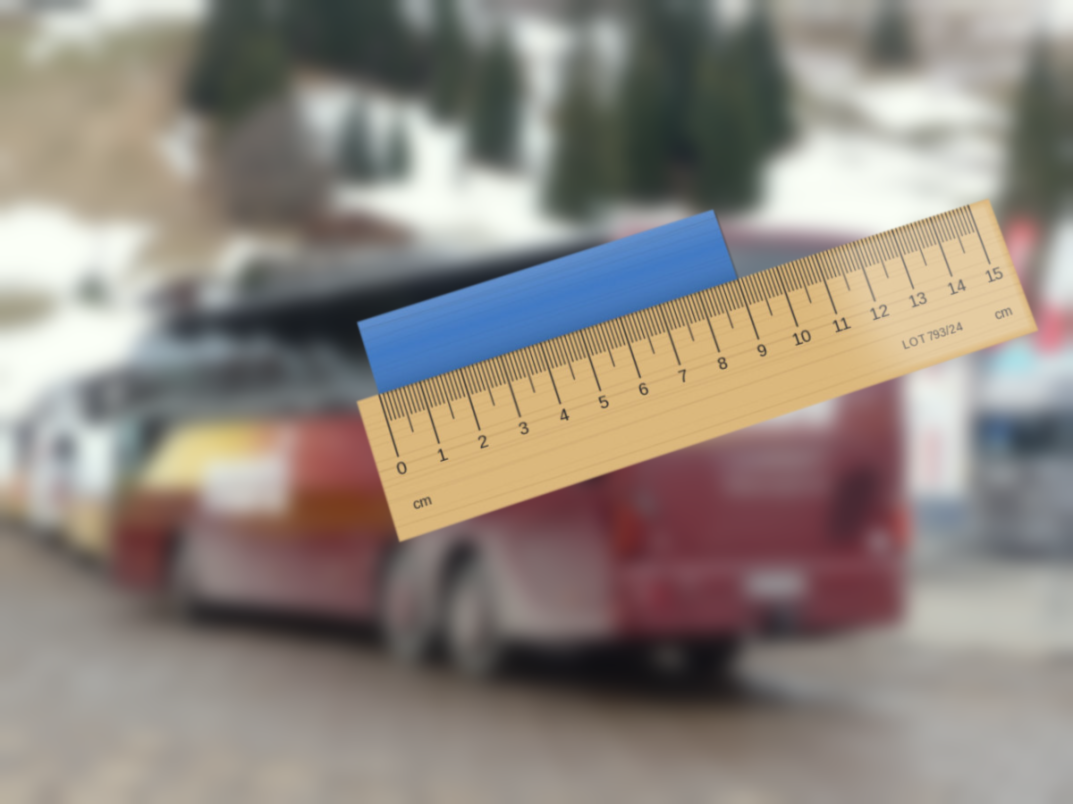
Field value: 9 cm
